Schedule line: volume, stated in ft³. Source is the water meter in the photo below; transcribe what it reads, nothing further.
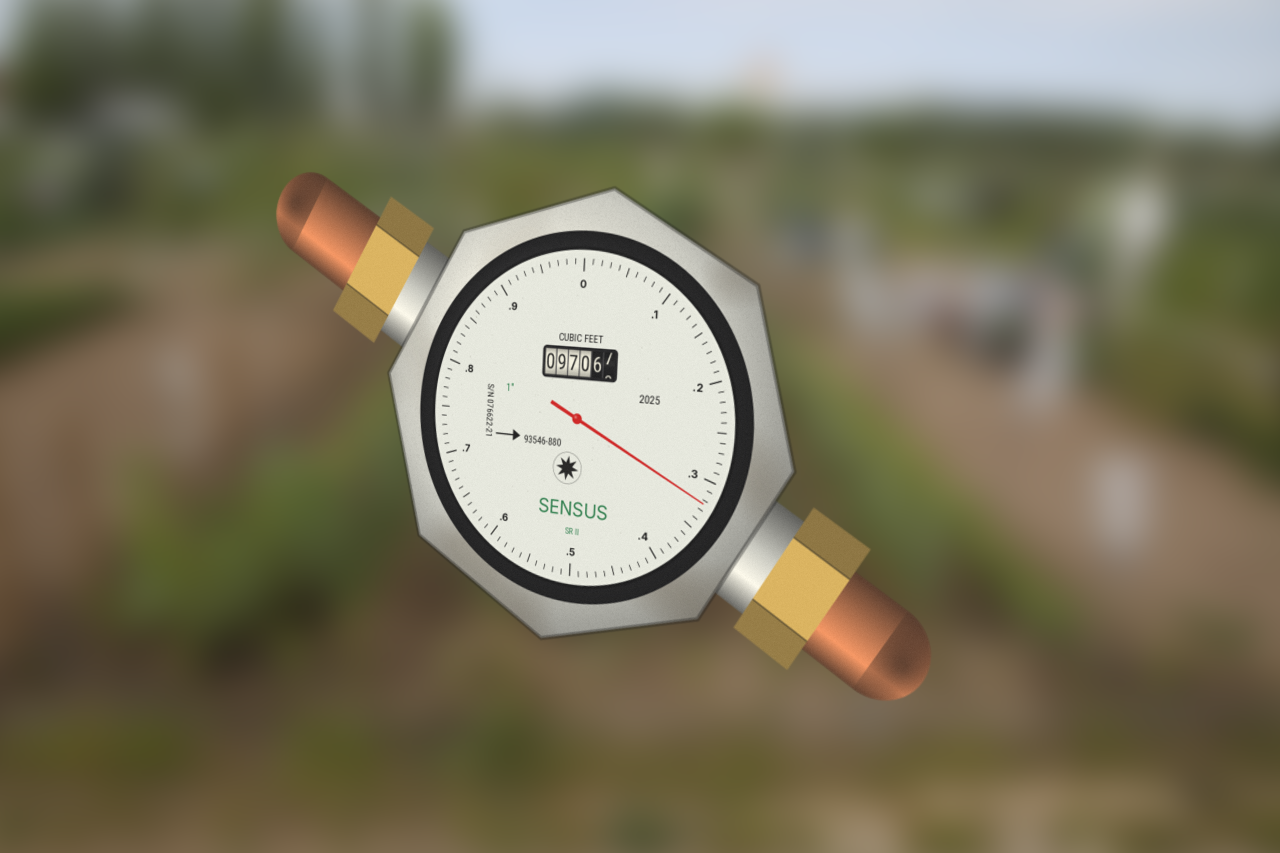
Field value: 97067.32 ft³
